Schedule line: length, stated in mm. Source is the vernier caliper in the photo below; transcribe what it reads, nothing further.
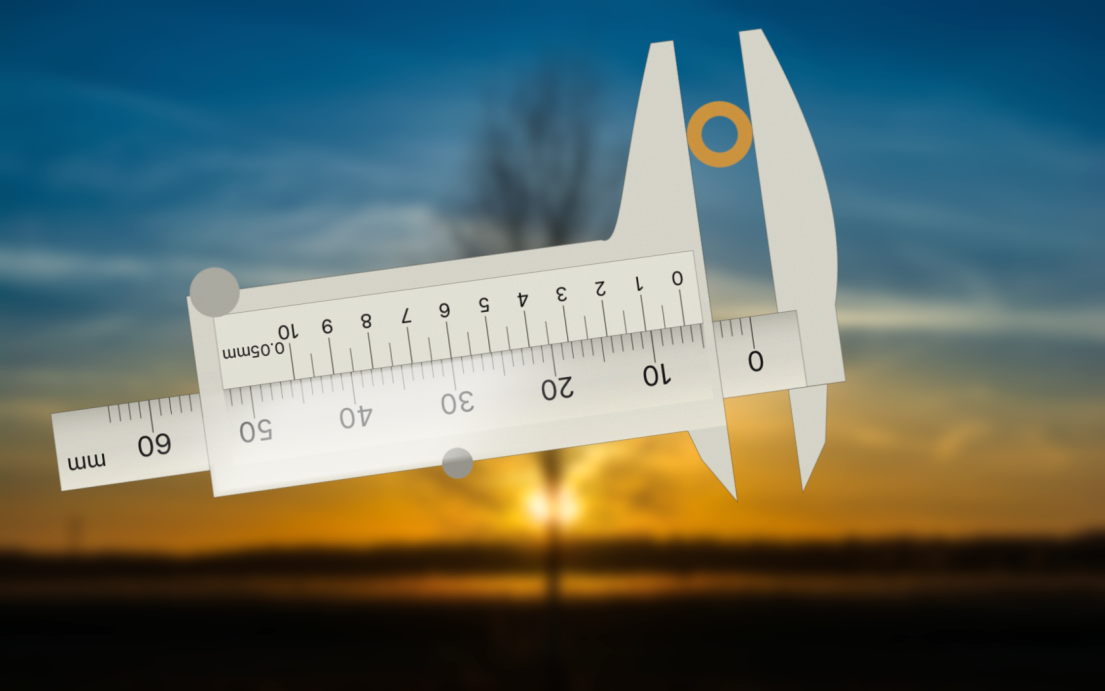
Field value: 6.6 mm
